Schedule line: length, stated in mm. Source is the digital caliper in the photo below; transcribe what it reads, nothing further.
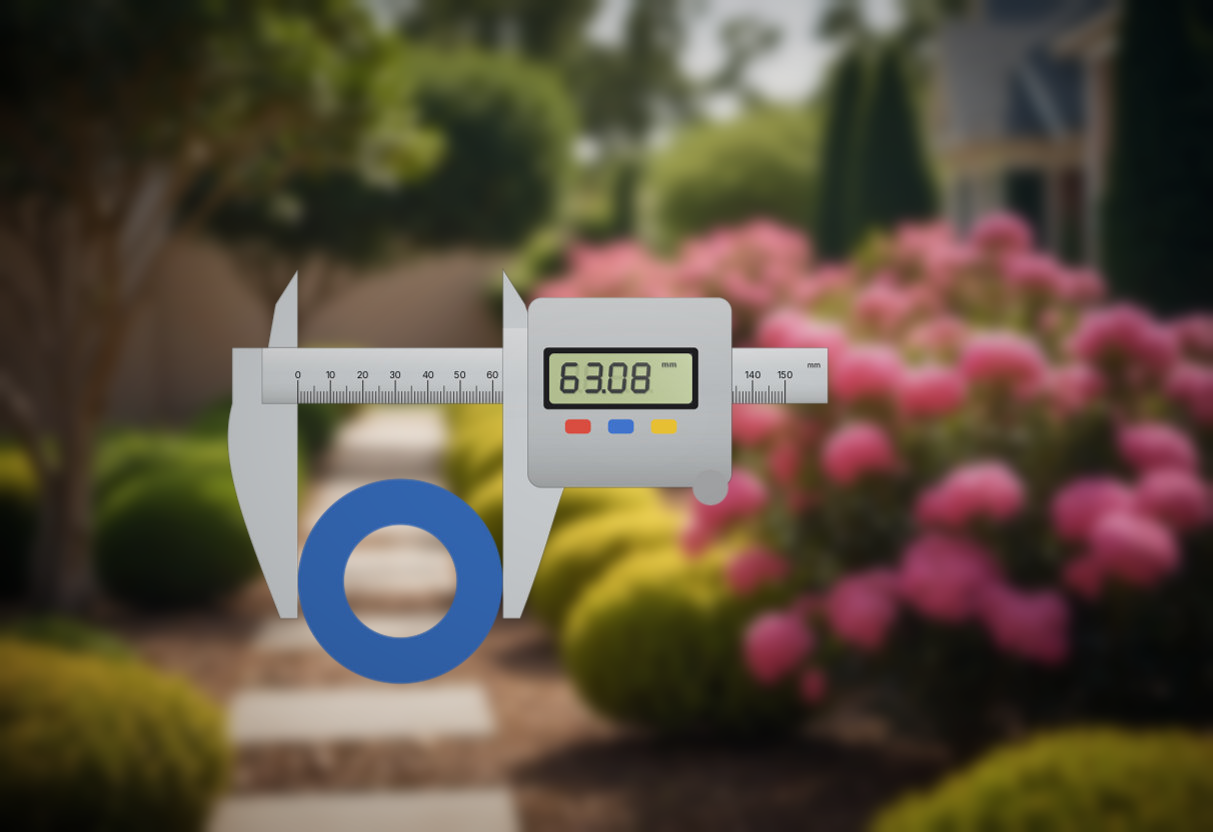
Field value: 63.08 mm
